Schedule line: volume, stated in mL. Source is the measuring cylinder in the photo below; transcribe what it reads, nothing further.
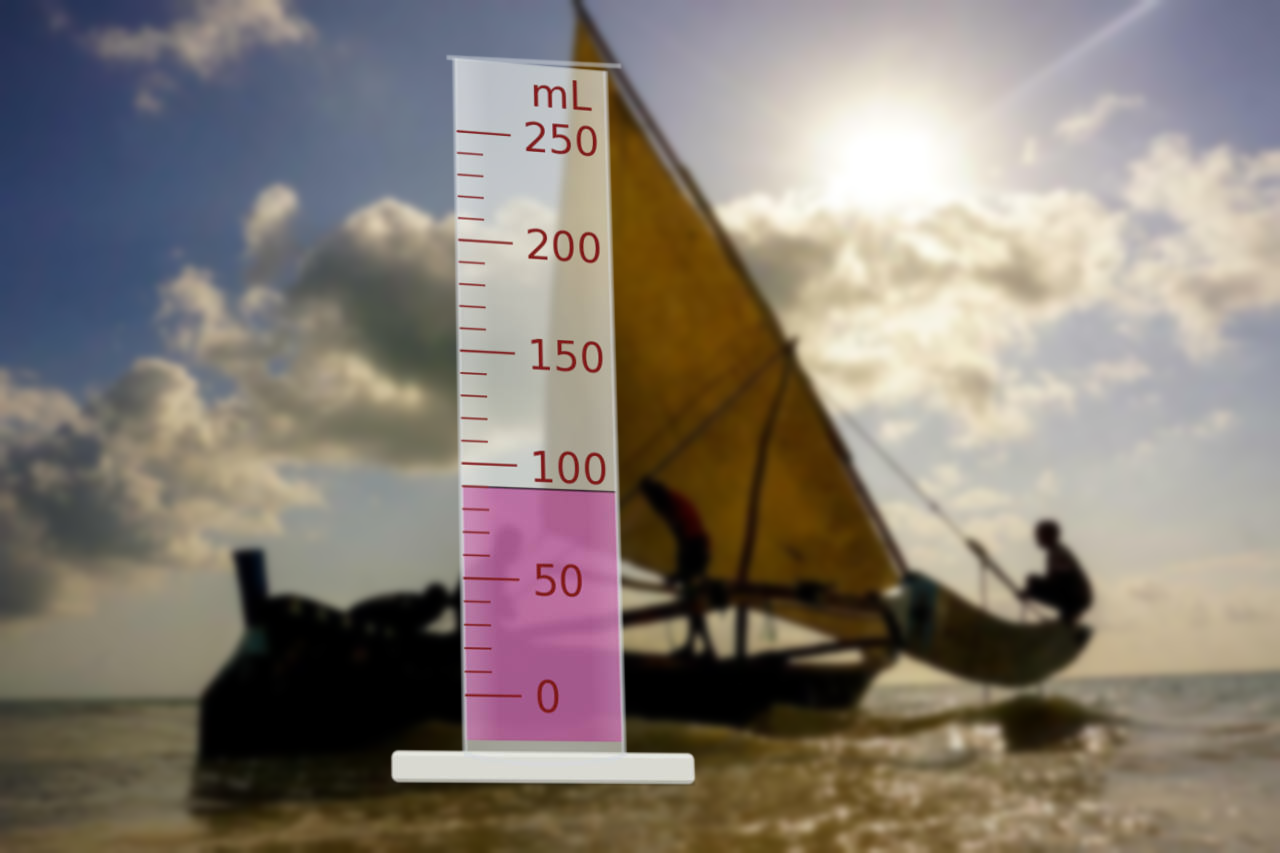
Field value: 90 mL
